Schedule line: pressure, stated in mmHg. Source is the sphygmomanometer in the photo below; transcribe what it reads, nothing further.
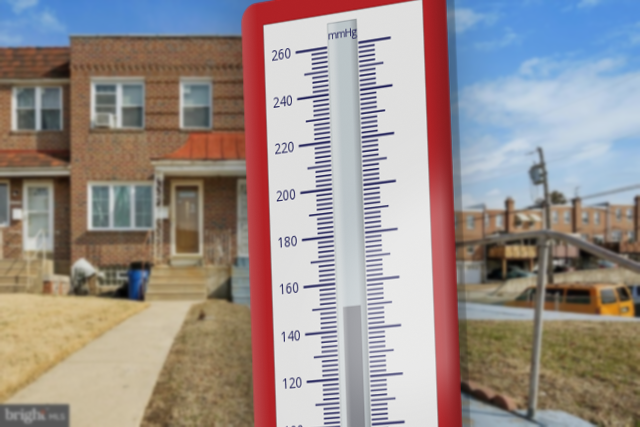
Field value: 150 mmHg
